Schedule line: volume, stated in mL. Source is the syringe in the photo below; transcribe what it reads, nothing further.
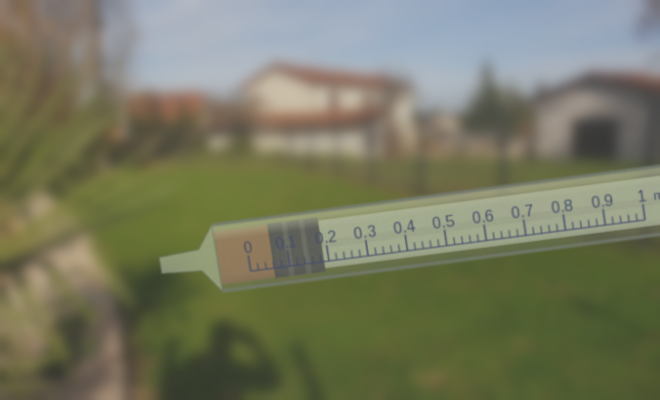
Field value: 0.06 mL
